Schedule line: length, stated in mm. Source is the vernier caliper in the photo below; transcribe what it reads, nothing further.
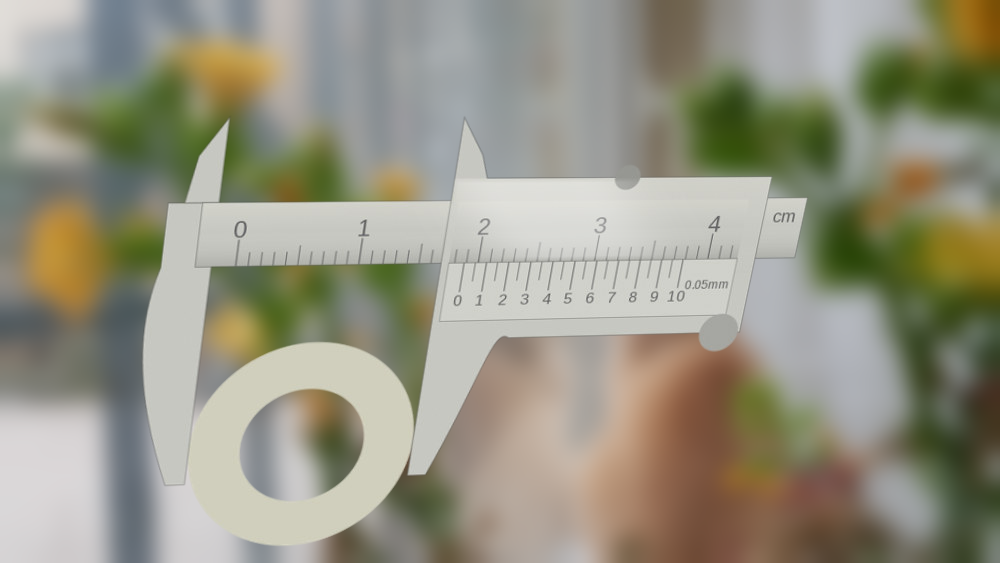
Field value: 18.8 mm
